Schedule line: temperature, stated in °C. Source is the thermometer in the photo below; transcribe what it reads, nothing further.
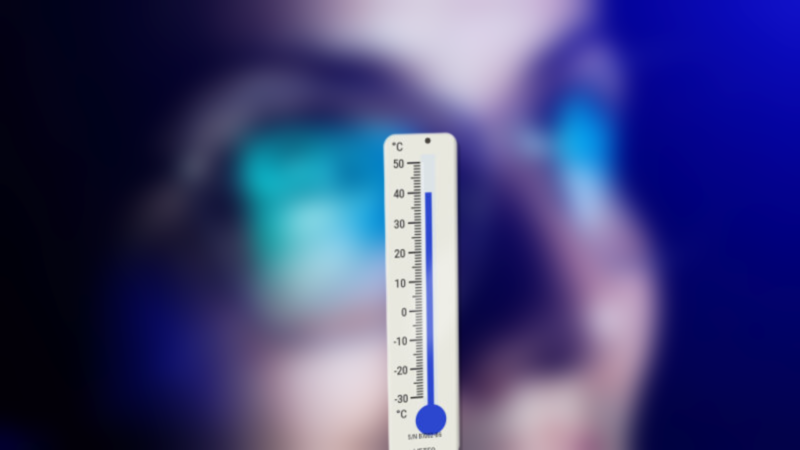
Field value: 40 °C
